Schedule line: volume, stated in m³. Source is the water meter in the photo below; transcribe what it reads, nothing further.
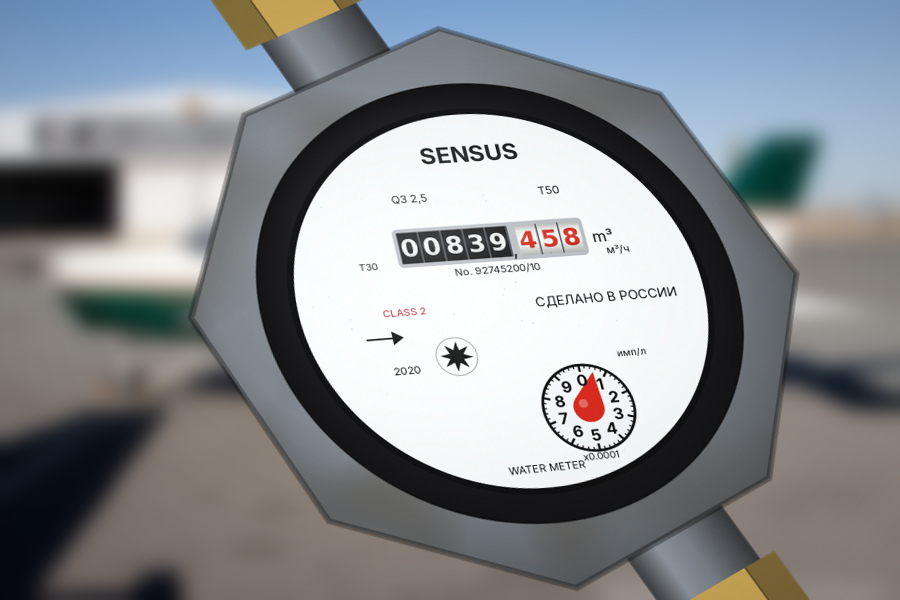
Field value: 839.4580 m³
